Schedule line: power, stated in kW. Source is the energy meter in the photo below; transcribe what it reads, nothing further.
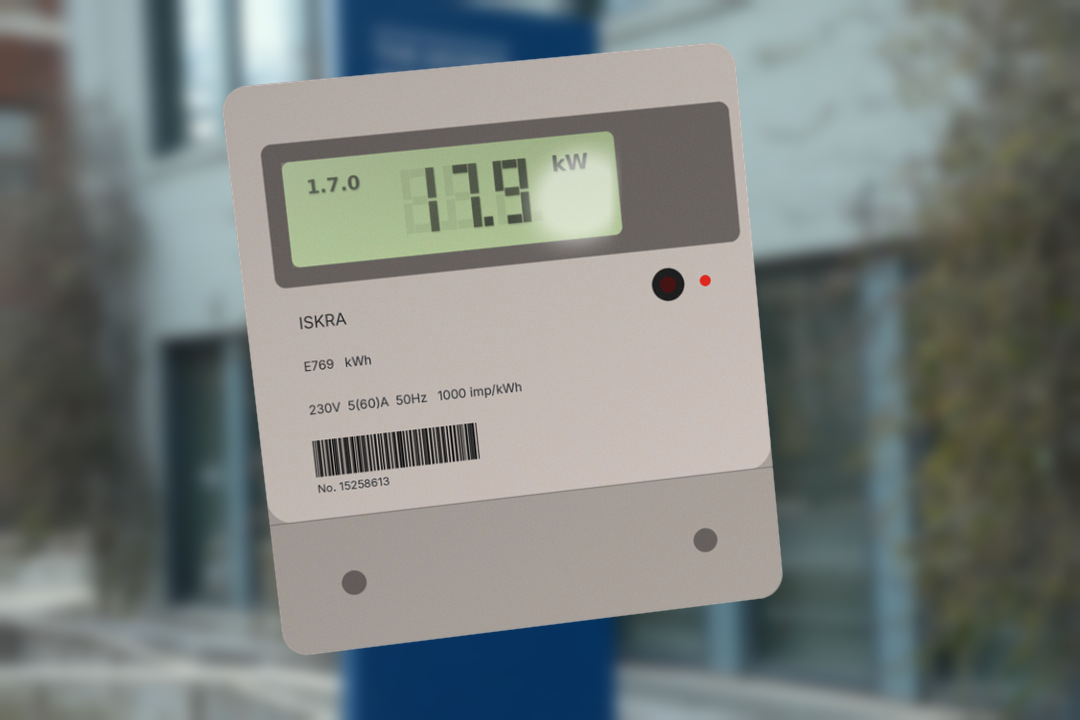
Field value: 17.9 kW
